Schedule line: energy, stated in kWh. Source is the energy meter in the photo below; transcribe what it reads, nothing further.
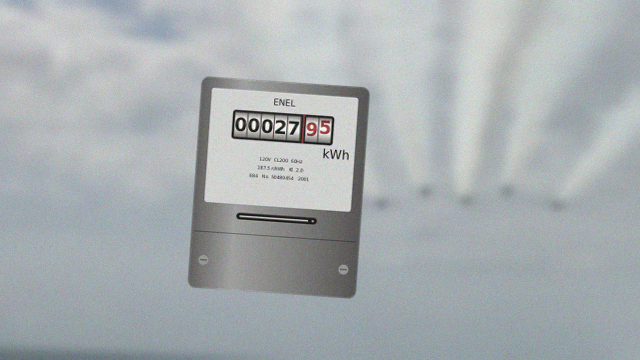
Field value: 27.95 kWh
